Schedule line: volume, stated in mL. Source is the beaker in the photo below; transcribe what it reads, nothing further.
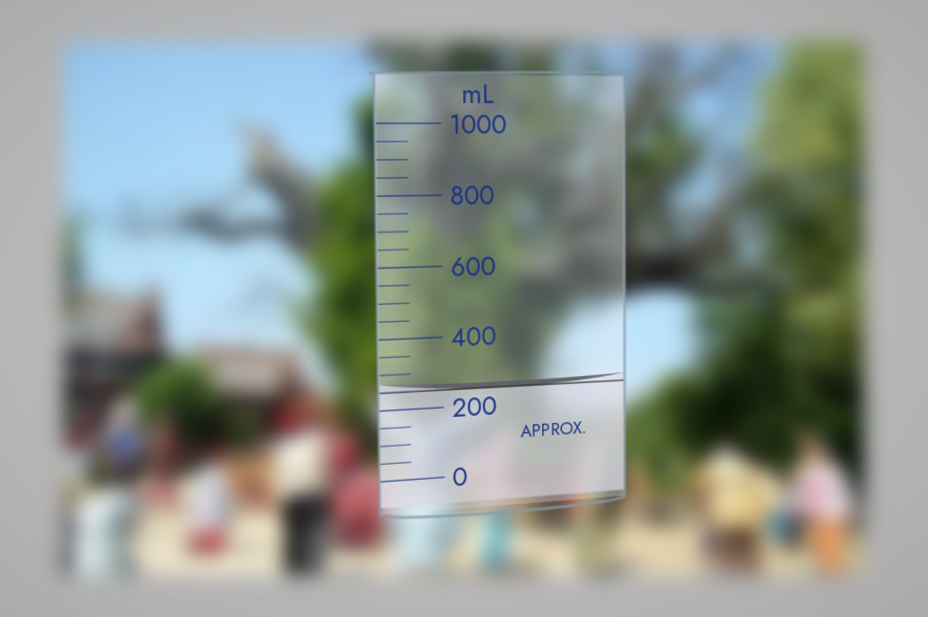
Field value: 250 mL
